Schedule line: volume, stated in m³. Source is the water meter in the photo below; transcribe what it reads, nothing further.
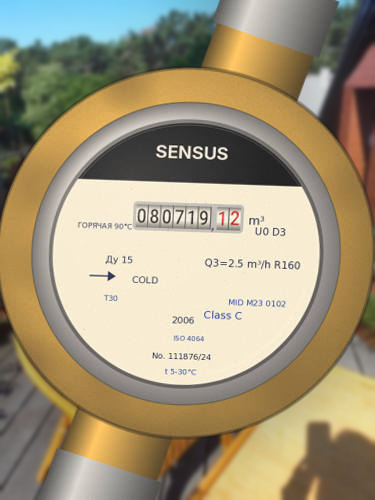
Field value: 80719.12 m³
